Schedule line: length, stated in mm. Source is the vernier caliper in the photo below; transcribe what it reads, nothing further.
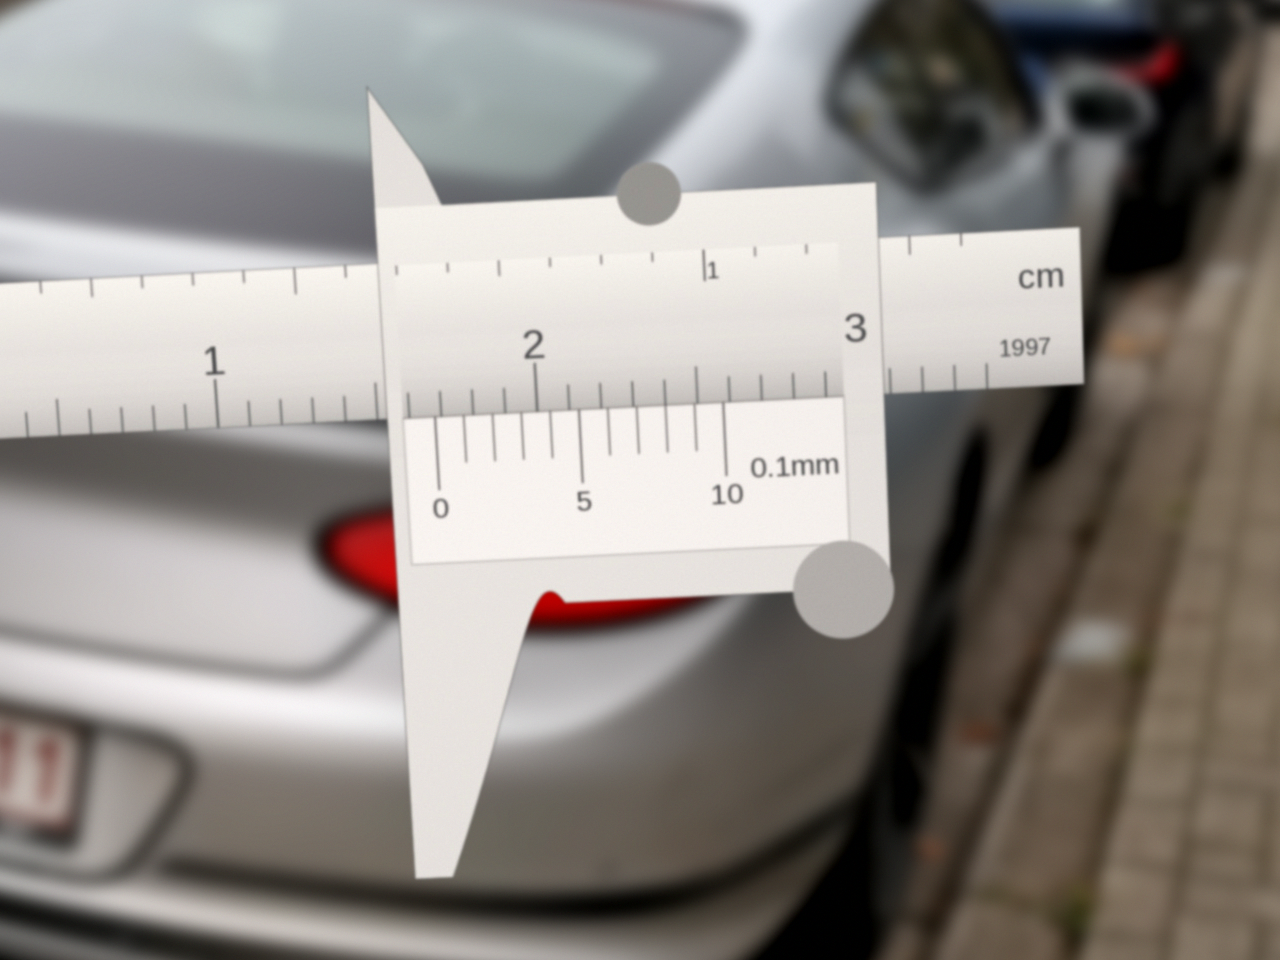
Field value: 16.8 mm
